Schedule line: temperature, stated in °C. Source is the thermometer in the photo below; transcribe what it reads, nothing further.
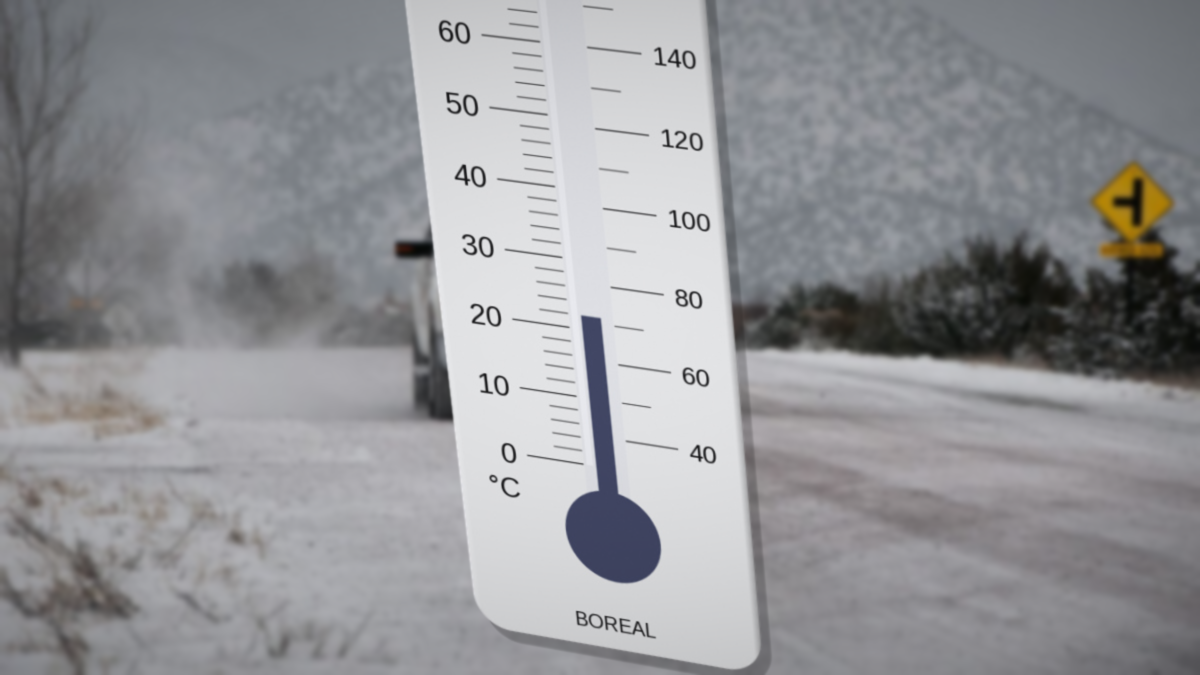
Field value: 22 °C
